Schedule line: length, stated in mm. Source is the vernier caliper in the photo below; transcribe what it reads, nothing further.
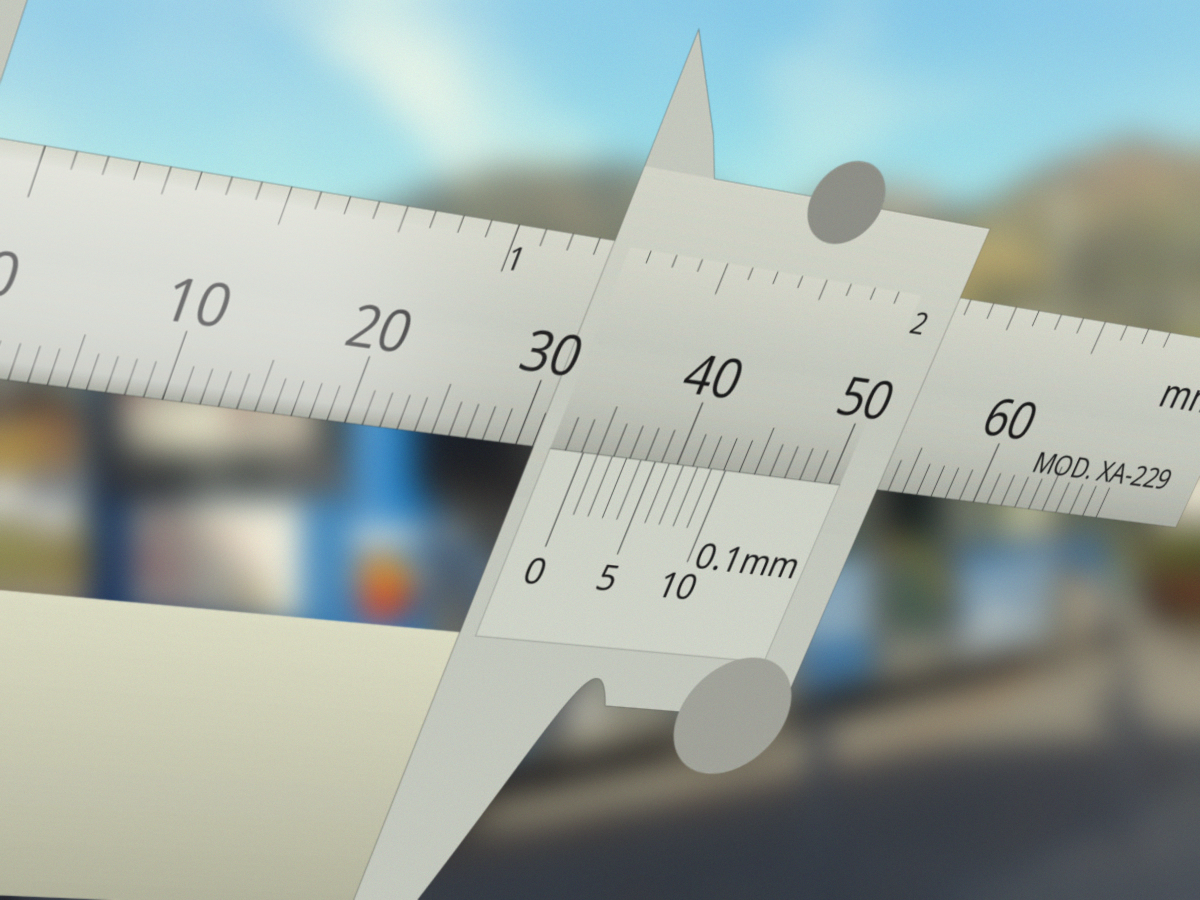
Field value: 34.1 mm
